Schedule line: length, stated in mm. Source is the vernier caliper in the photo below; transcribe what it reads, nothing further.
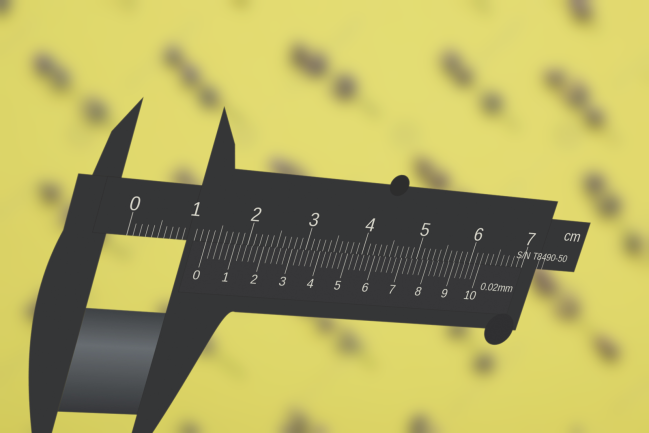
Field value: 13.0 mm
